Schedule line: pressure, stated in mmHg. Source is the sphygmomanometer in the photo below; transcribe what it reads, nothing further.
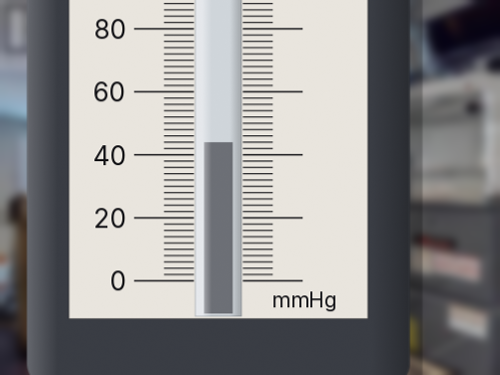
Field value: 44 mmHg
